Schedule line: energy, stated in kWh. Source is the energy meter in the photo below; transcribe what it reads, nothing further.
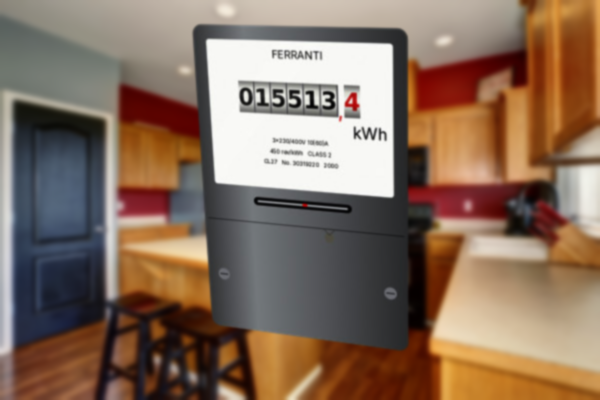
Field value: 15513.4 kWh
